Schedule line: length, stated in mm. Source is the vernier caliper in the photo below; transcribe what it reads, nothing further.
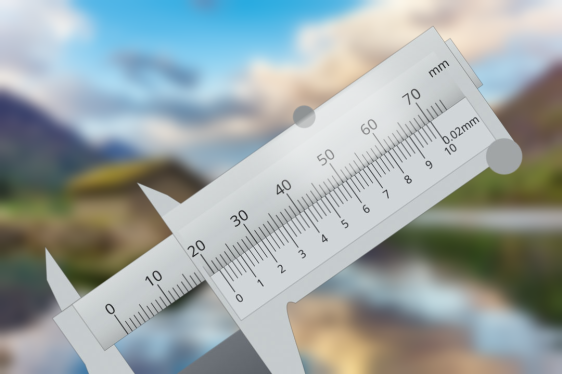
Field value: 21.2 mm
